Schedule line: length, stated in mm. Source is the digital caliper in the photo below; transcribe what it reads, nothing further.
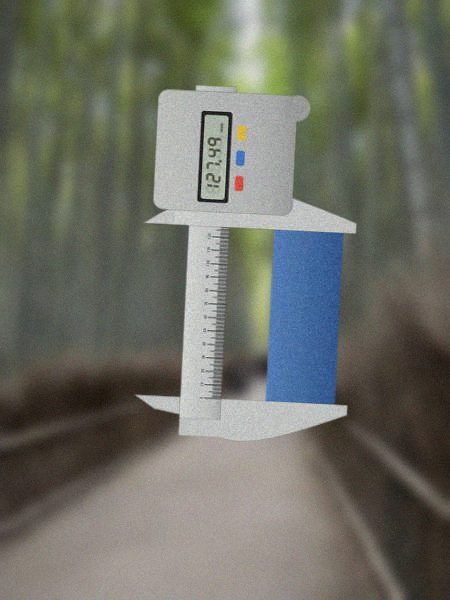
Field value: 127.49 mm
